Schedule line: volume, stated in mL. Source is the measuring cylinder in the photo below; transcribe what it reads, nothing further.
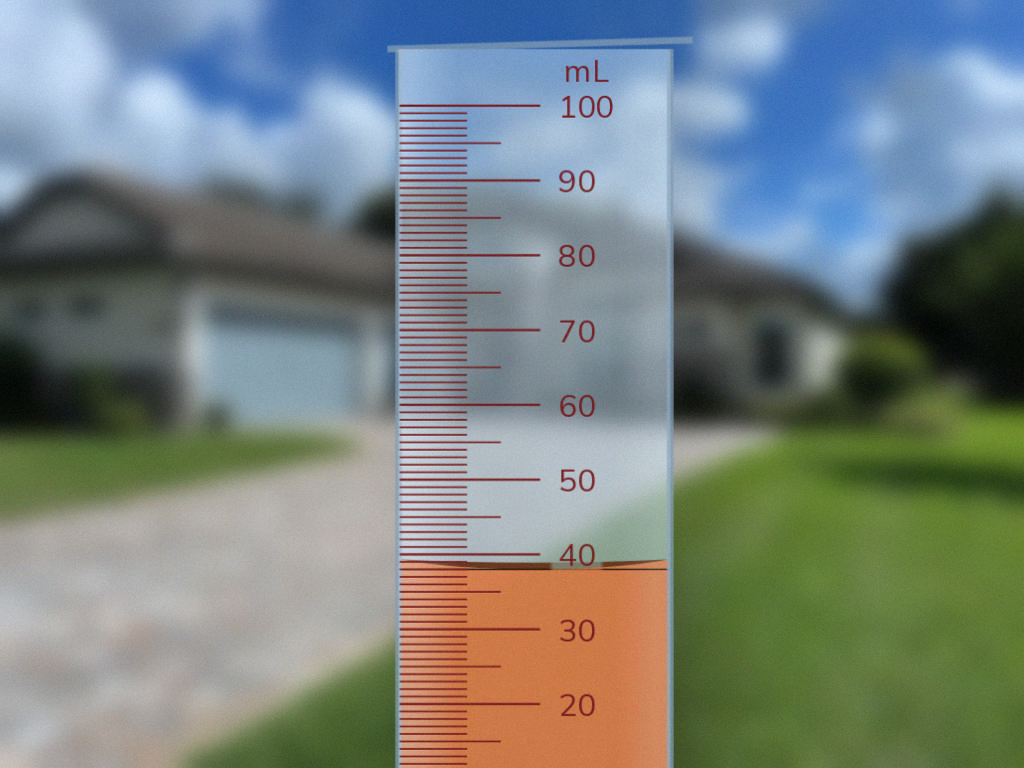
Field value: 38 mL
